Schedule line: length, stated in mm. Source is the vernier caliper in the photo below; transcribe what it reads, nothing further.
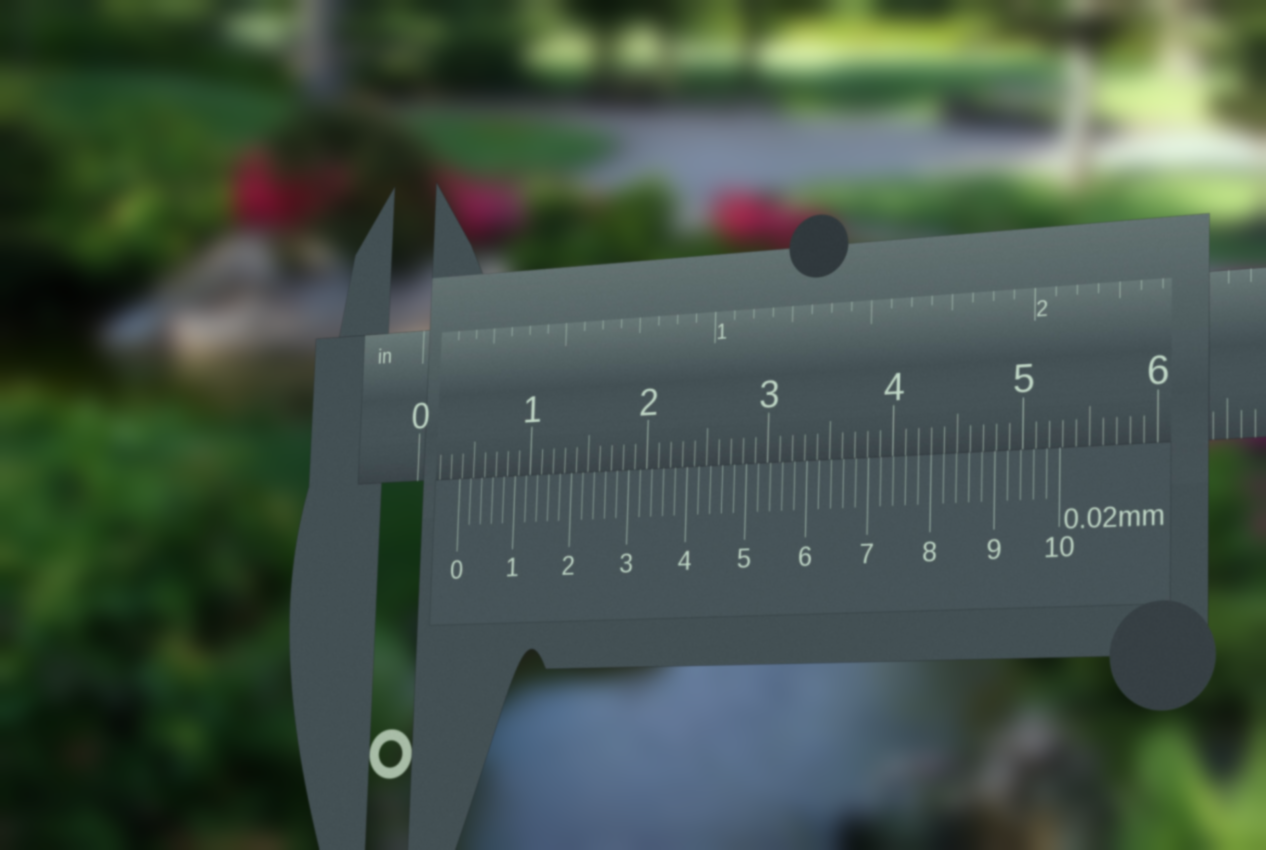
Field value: 3.8 mm
